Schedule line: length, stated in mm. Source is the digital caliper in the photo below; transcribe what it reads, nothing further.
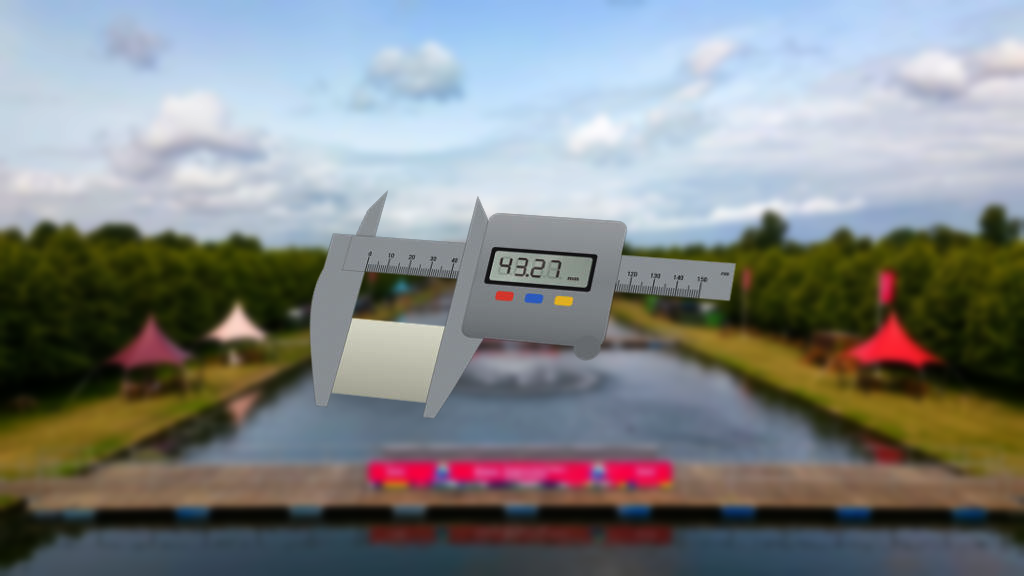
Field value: 43.27 mm
